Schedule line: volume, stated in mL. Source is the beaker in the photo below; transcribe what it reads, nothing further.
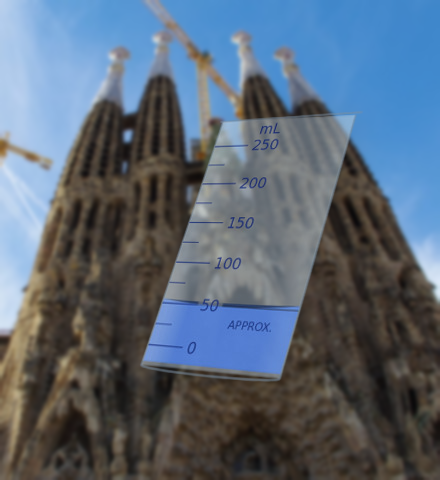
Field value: 50 mL
